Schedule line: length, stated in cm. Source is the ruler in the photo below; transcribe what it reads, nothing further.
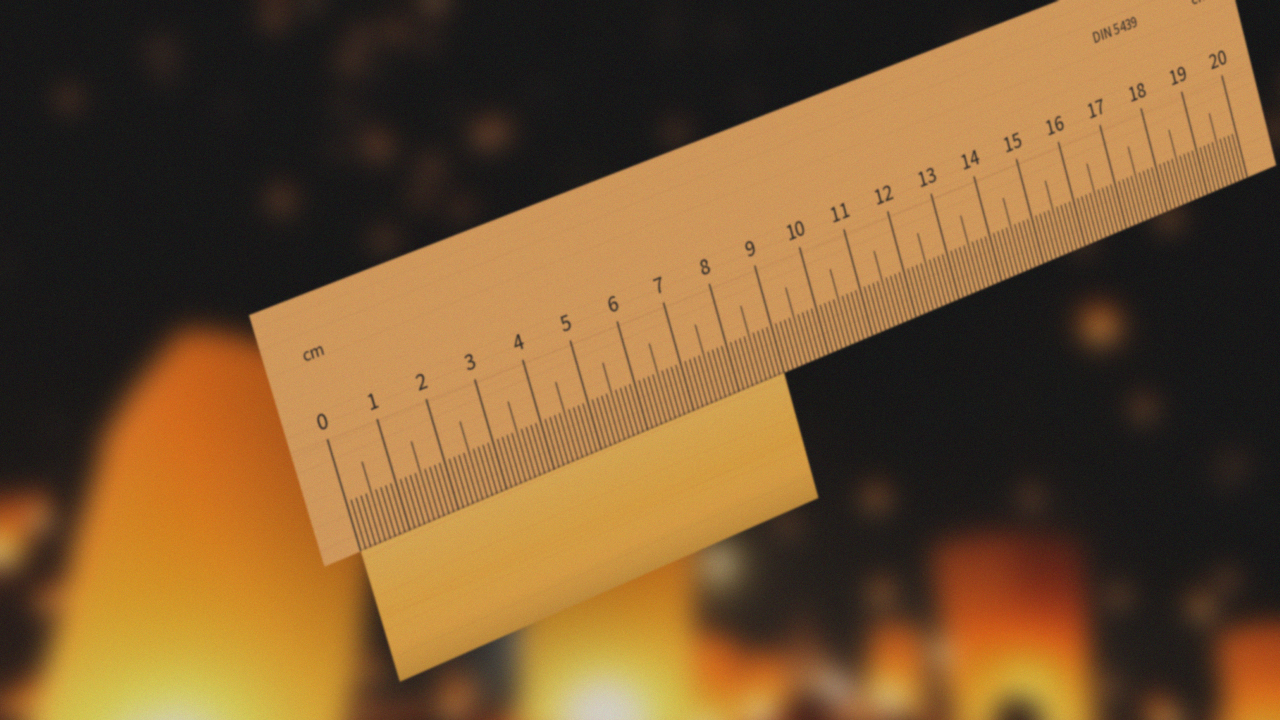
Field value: 9 cm
